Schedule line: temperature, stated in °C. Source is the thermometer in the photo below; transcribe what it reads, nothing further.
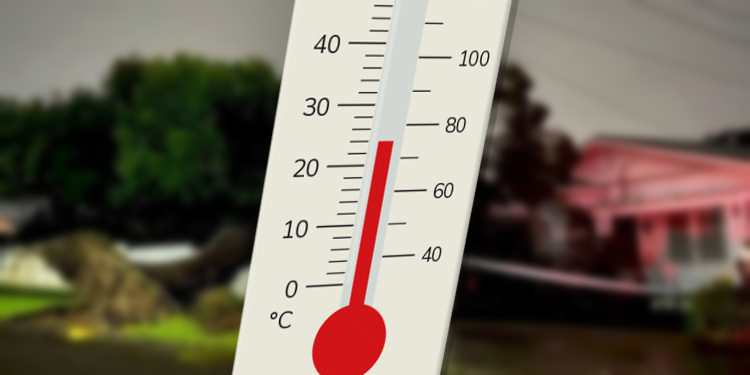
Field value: 24 °C
